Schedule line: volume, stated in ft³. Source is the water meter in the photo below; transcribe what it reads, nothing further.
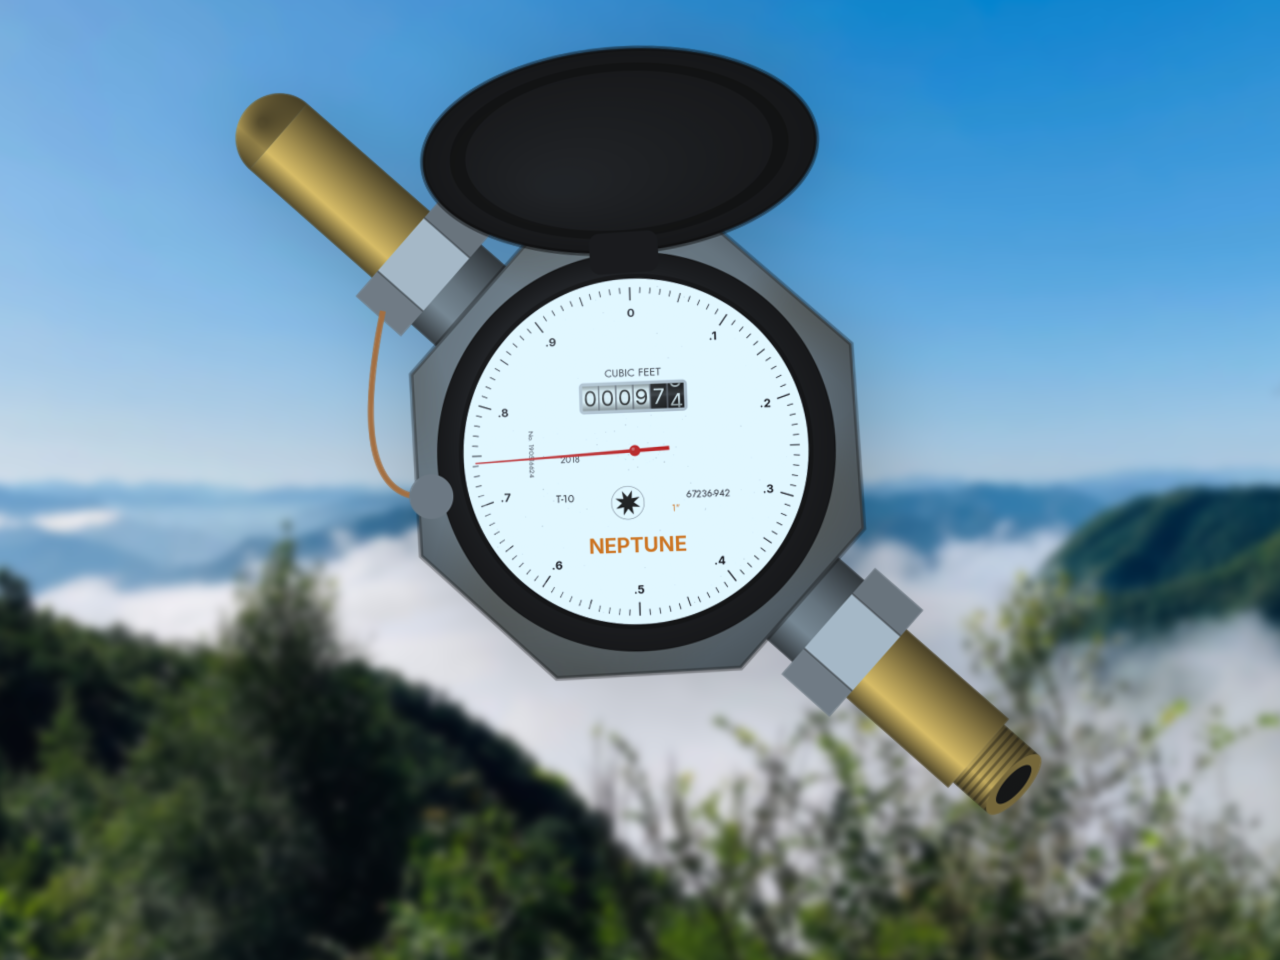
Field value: 973.74 ft³
